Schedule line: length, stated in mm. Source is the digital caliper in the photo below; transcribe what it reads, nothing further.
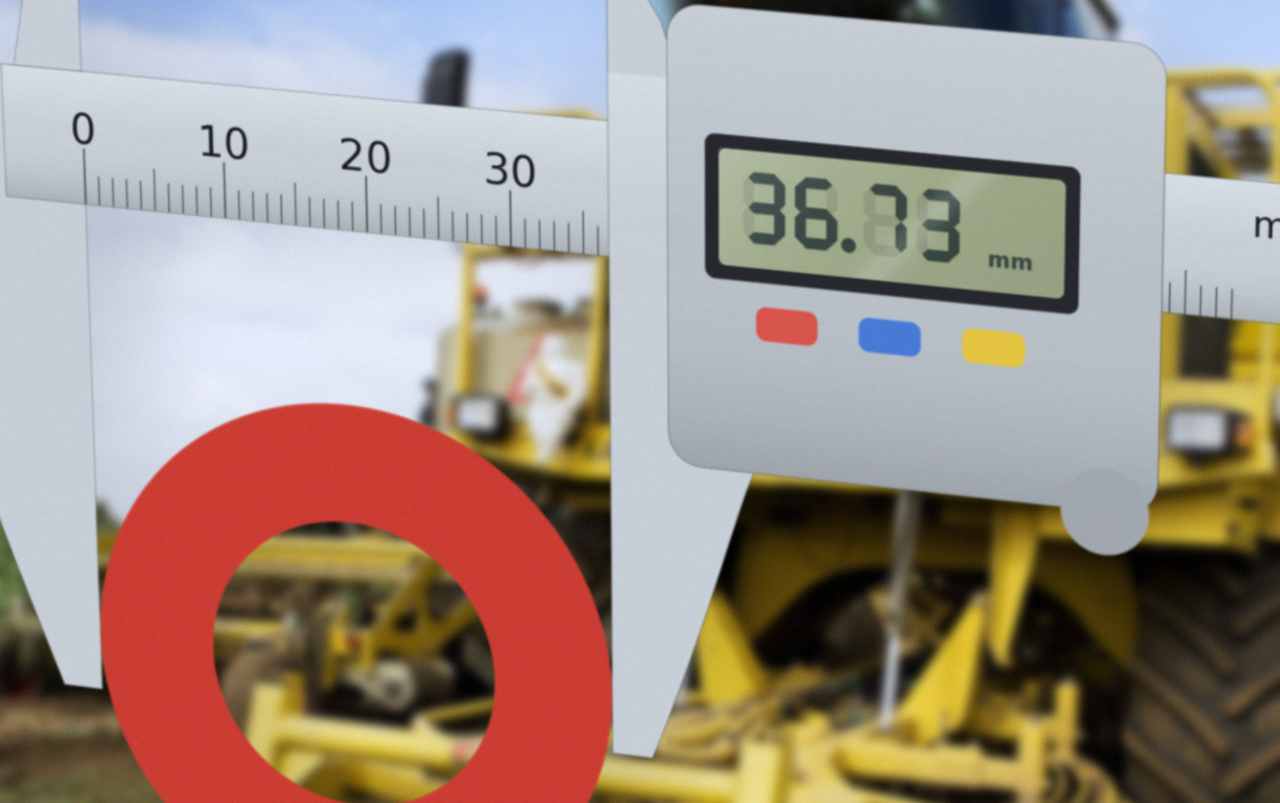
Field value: 36.73 mm
